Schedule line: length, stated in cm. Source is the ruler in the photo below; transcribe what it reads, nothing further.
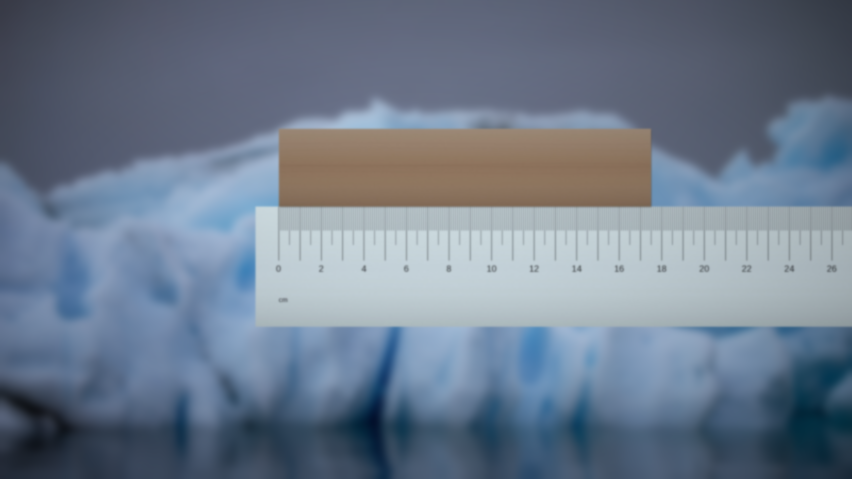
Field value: 17.5 cm
